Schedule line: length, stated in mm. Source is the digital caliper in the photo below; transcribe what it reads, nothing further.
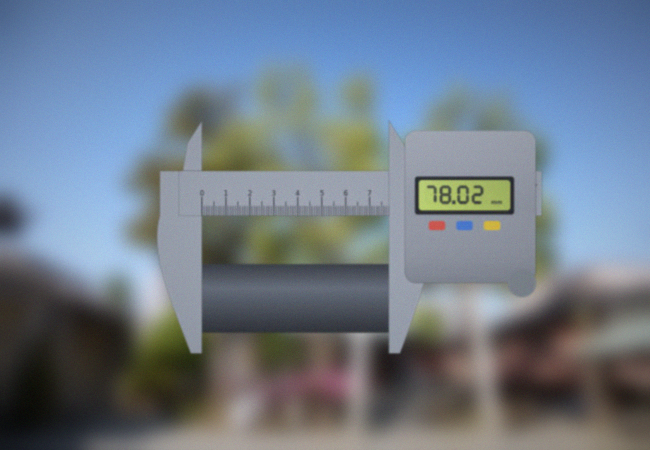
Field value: 78.02 mm
